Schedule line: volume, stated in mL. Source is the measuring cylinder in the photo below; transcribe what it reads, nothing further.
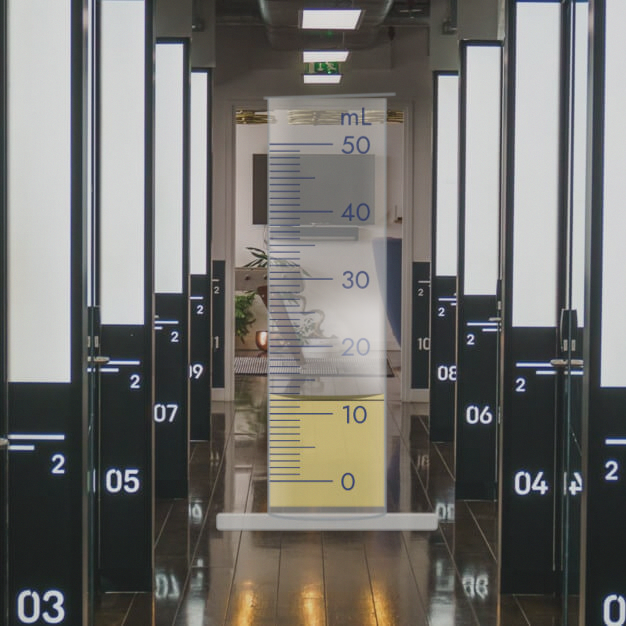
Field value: 12 mL
